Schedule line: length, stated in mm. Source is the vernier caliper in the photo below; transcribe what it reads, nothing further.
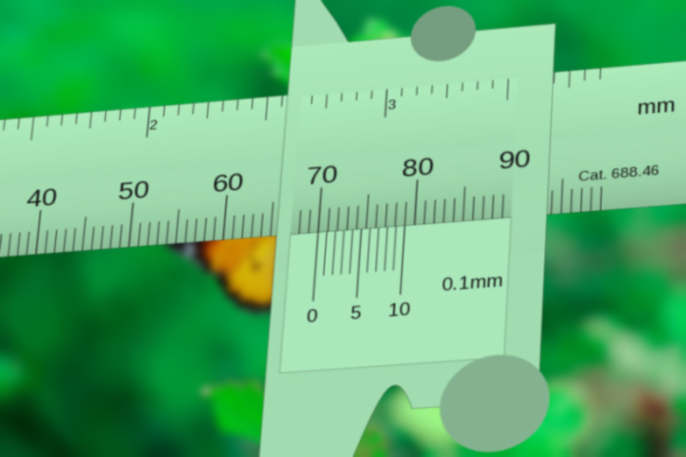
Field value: 70.0 mm
